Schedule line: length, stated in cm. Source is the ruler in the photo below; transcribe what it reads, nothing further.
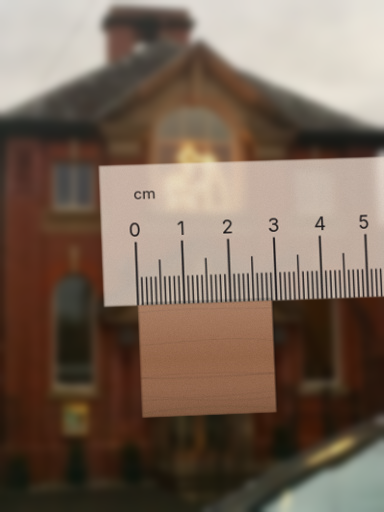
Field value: 2.9 cm
